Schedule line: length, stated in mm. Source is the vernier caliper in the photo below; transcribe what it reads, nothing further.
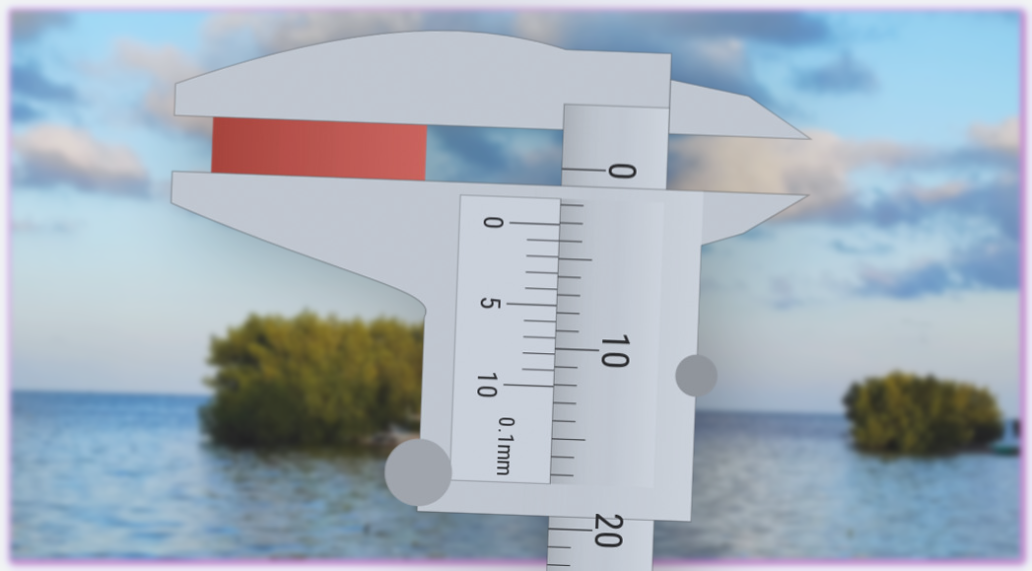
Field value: 3.1 mm
